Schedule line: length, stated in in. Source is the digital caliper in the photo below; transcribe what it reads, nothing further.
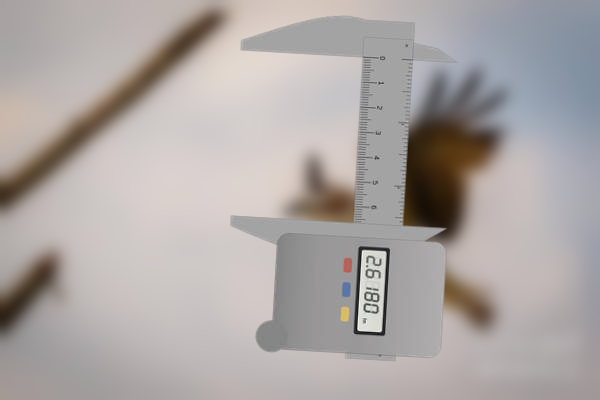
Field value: 2.6180 in
